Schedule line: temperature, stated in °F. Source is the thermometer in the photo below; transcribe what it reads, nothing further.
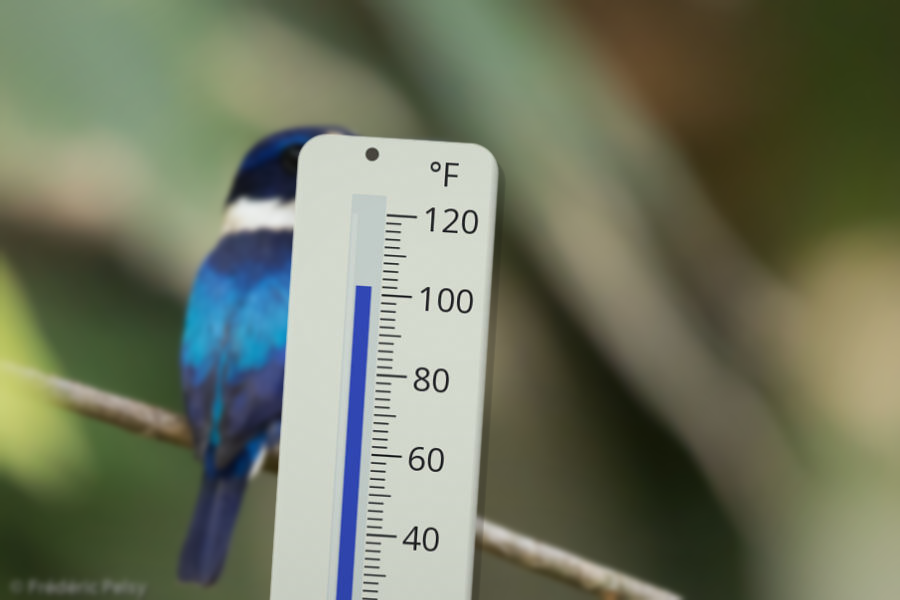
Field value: 102 °F
